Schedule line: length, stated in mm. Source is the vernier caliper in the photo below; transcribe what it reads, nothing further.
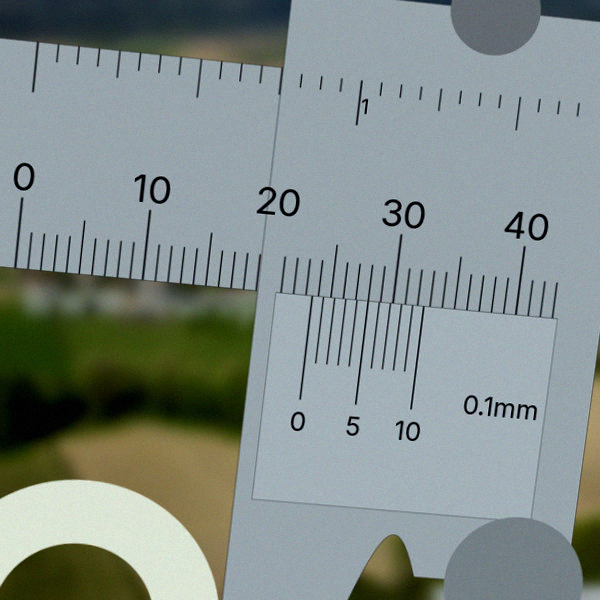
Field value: 23.5 mm
